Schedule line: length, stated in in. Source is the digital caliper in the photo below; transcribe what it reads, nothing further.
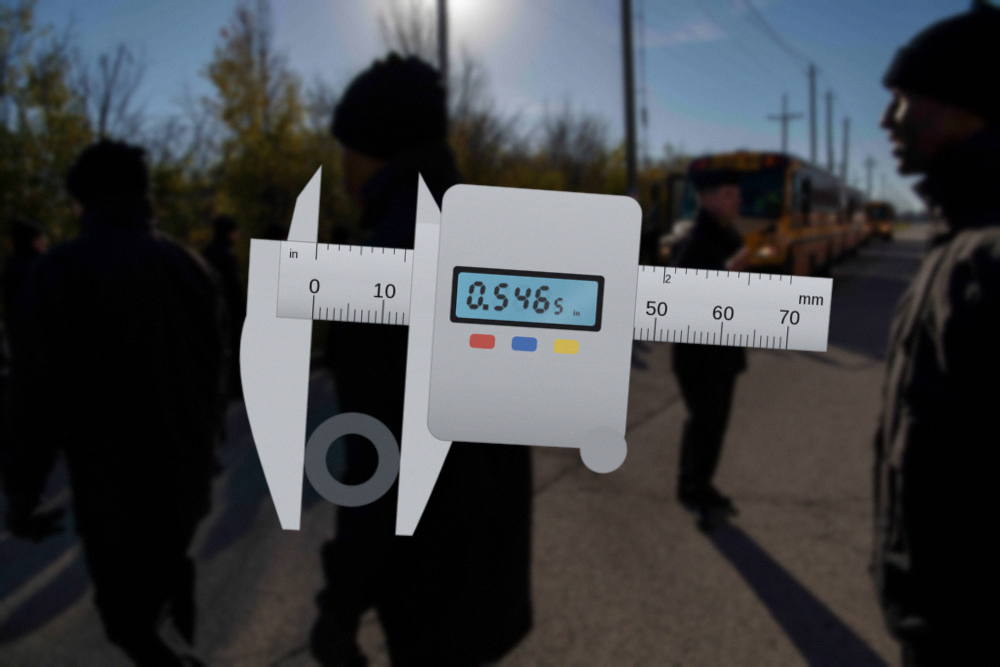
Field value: 0.5465 in
